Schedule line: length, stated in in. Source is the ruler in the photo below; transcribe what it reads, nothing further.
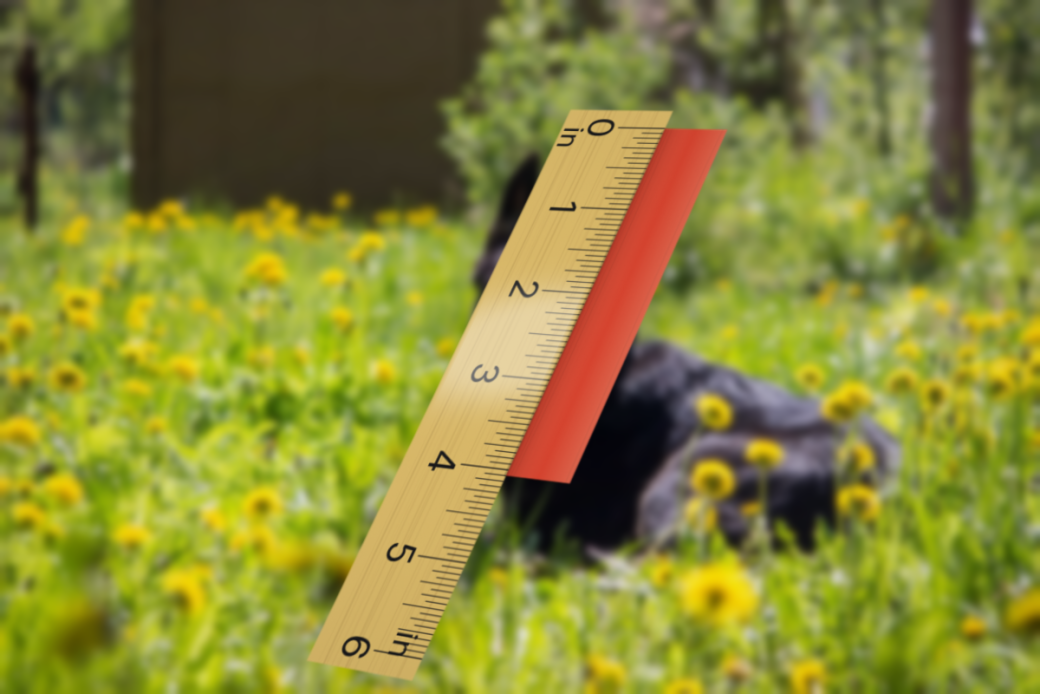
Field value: 4.0625 in
